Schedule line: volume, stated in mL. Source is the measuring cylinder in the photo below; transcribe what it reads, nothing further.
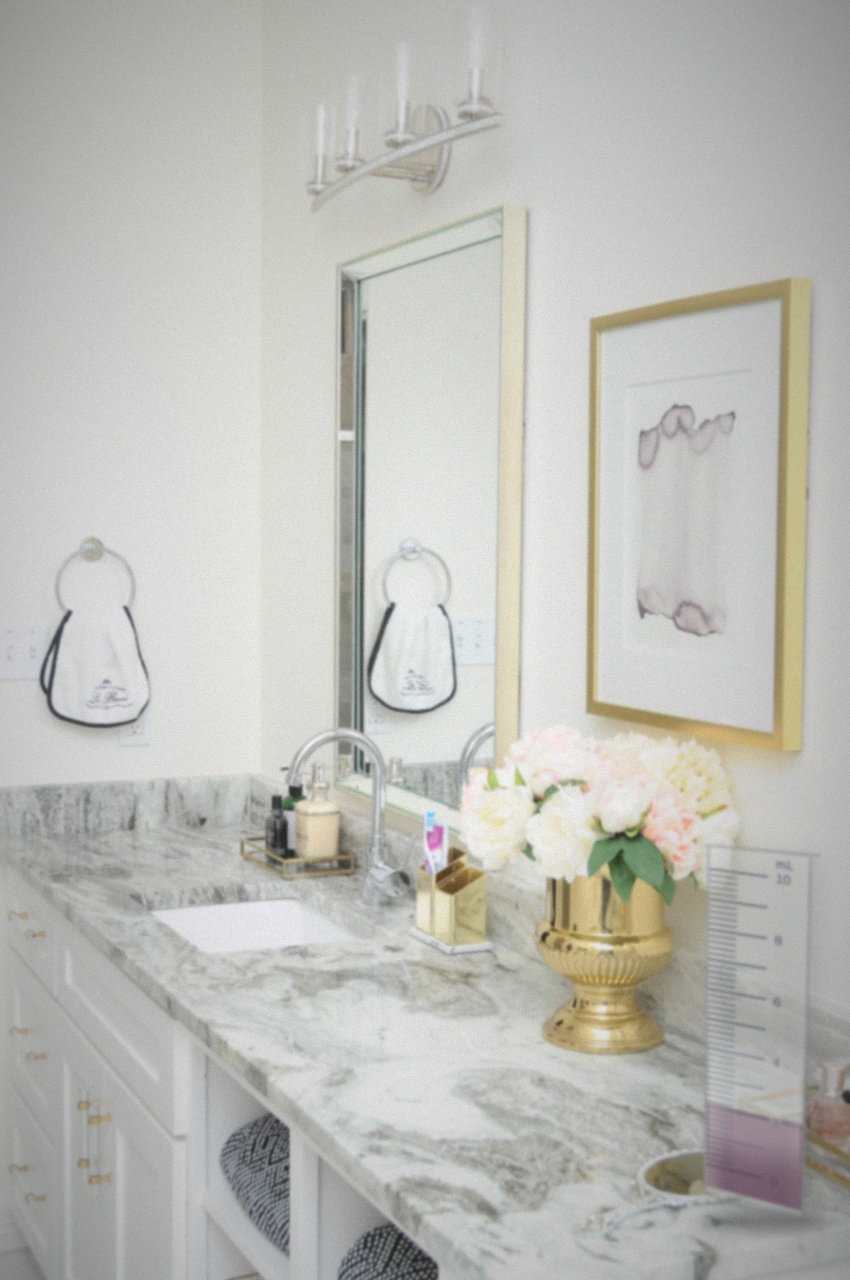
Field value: 2 mL
